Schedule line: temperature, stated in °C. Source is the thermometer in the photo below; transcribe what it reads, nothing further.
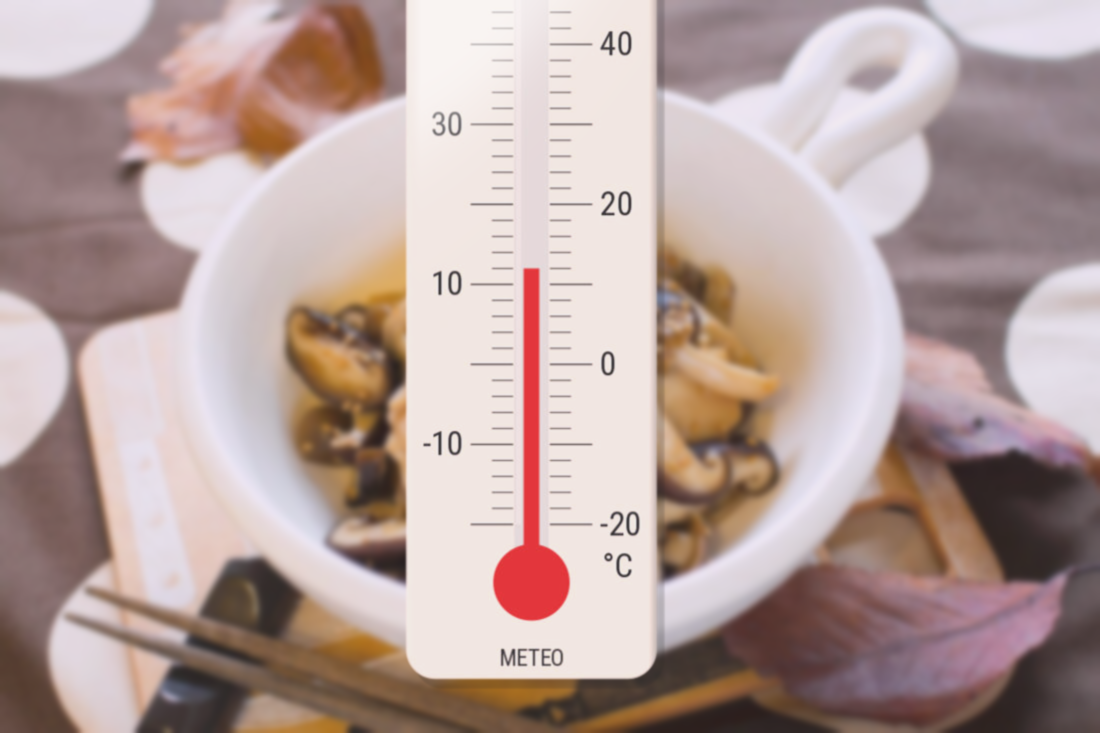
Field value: 12 °C
